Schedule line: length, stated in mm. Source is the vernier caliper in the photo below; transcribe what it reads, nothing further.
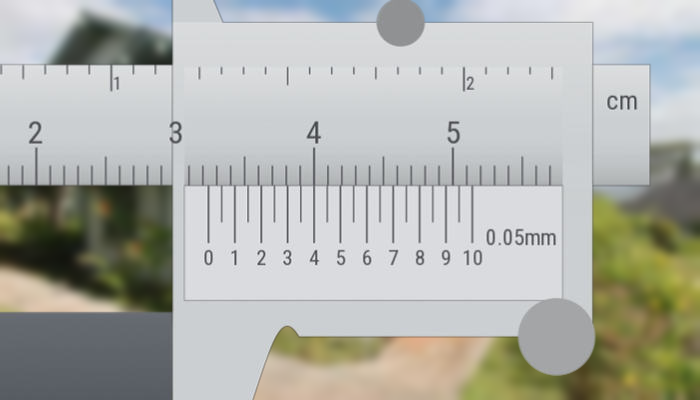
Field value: 32.4 mm
